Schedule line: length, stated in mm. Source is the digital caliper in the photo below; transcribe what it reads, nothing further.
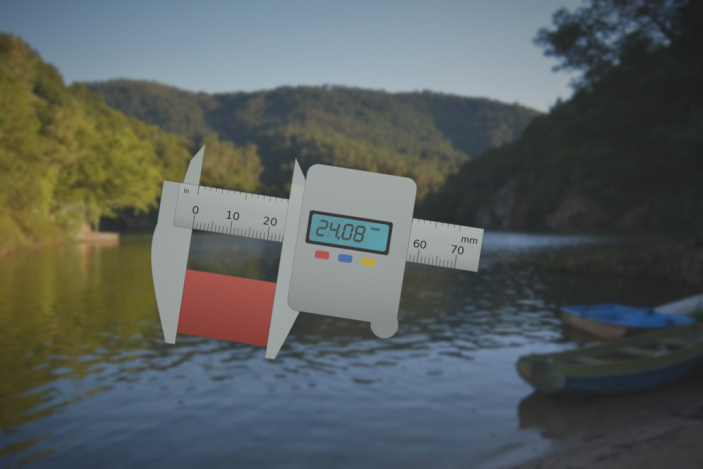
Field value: 24.08 mm
